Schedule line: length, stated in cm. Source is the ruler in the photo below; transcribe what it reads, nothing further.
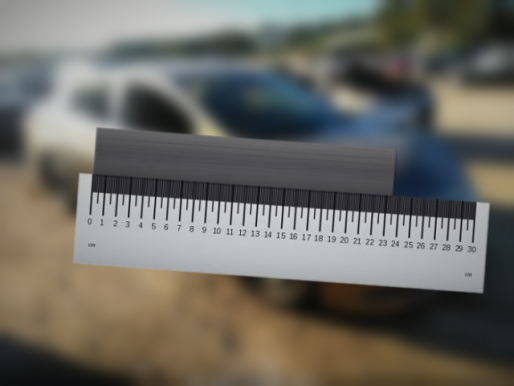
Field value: 23.5 cm
